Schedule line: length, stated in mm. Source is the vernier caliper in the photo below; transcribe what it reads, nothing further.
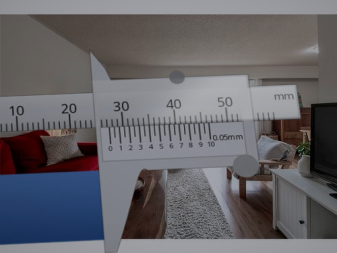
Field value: 27.4 mm
